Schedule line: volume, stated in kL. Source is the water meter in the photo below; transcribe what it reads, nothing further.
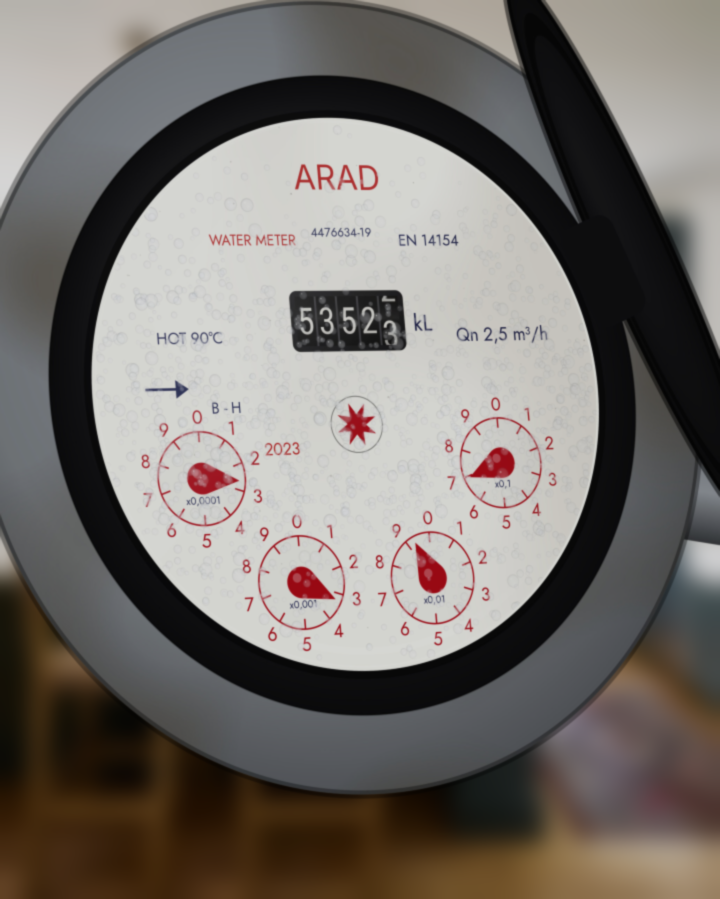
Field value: 53522.6932 kL
